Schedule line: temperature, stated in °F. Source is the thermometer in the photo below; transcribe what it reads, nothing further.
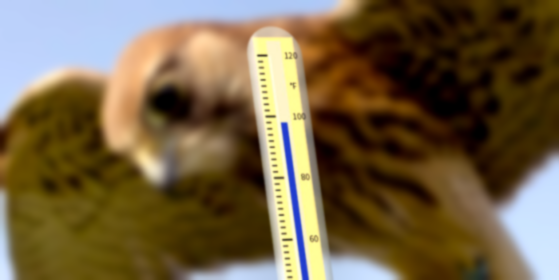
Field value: 98 °F
